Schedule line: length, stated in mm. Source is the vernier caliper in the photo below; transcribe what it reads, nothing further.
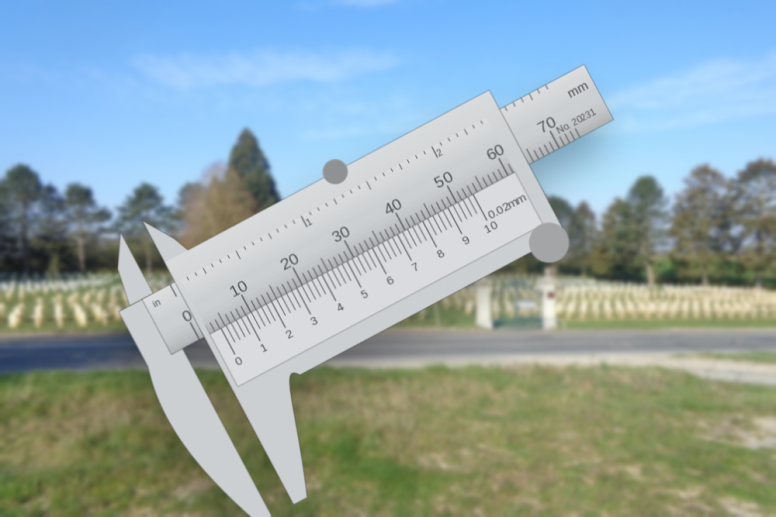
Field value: 4.2 mm
